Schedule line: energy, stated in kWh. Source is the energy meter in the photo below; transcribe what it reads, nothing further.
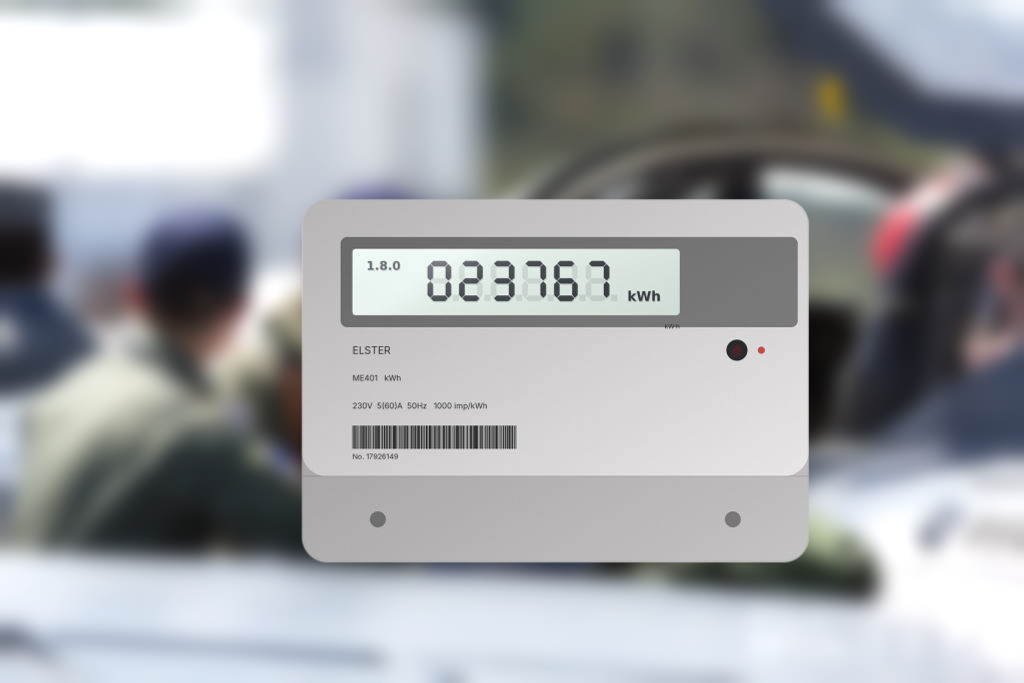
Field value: 23767 kWh
